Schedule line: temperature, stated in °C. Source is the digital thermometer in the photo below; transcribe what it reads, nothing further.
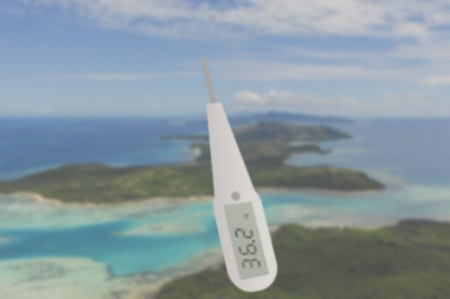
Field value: 36.2 °C
